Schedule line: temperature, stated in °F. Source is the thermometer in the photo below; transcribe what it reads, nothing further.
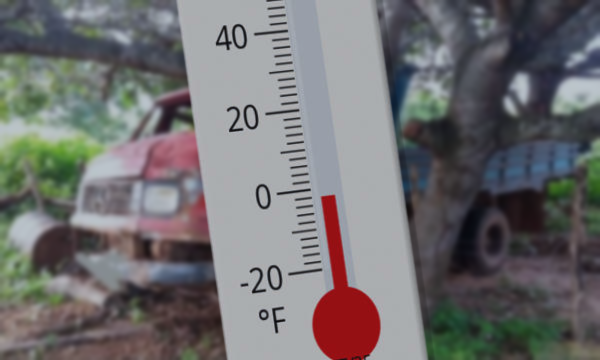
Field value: -2 °F
